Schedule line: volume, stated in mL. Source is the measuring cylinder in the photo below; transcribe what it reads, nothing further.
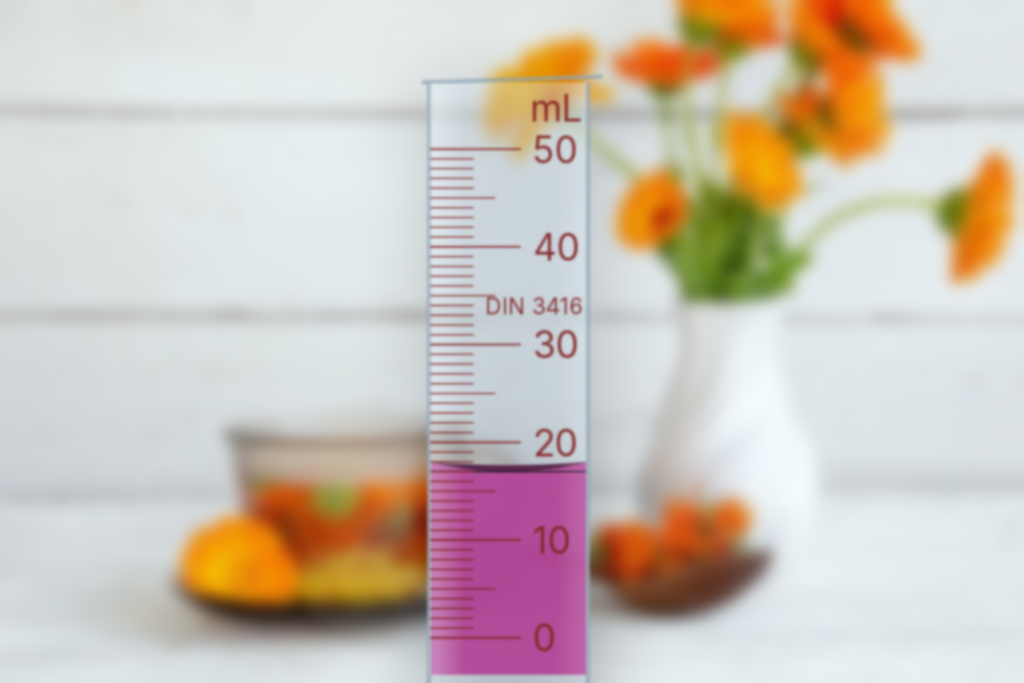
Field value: 17 mL
